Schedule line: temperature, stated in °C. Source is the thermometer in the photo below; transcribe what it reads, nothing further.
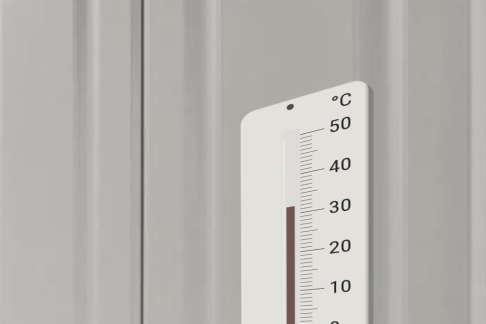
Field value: 32 °C
